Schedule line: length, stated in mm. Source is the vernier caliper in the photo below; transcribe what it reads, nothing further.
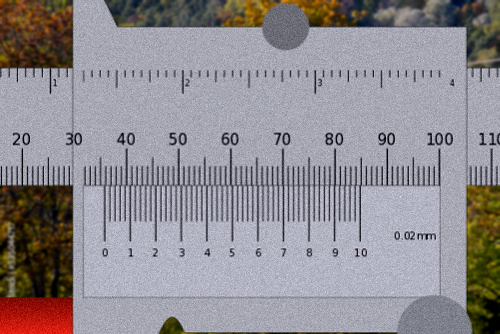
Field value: 35.8 mm
